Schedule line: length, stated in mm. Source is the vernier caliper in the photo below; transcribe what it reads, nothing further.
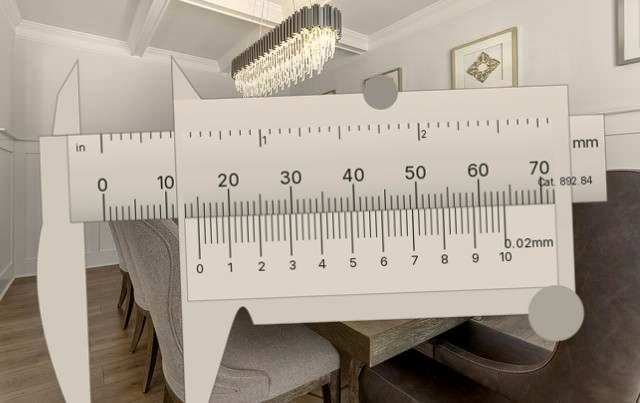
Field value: 15.0 mm
